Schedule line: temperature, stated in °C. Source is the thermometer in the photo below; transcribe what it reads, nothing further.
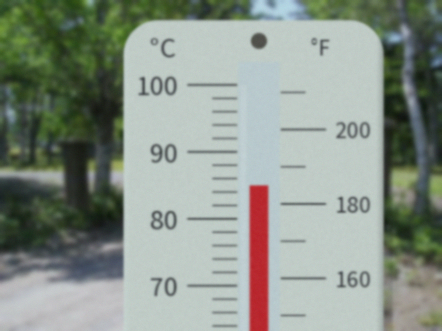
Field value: 85 °C
